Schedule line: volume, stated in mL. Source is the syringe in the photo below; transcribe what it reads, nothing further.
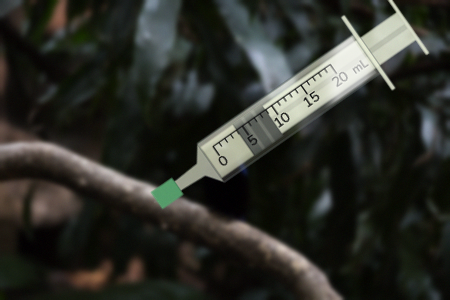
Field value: 4 mL
